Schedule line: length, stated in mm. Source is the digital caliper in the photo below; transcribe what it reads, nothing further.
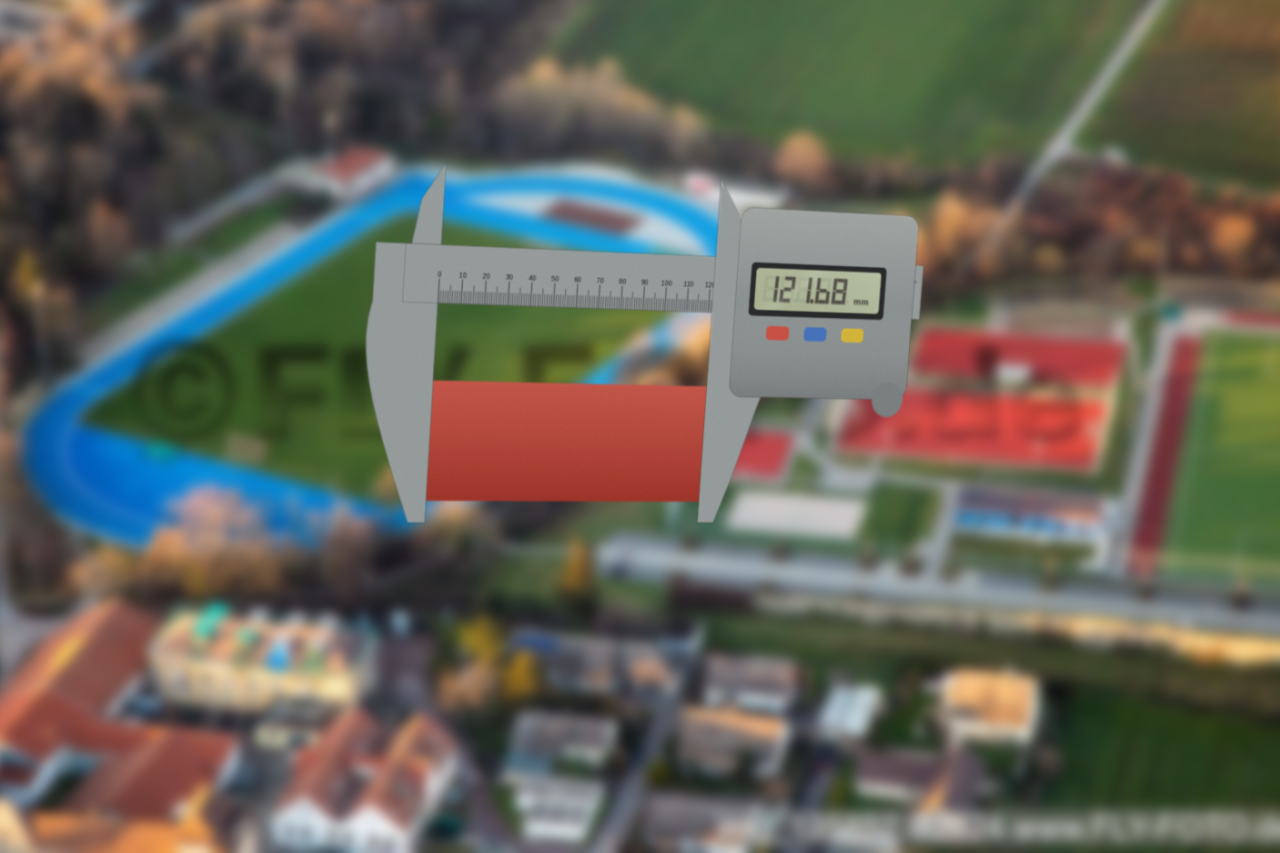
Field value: 121.68 mm
